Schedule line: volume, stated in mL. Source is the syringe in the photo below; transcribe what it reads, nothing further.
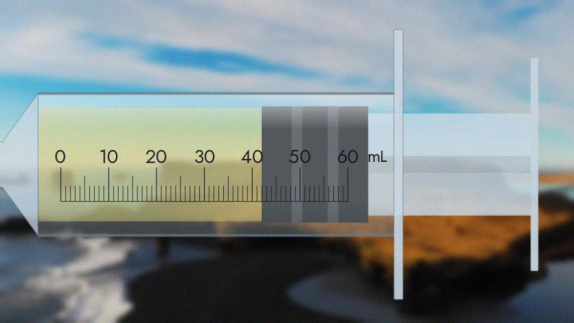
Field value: 42 mL
